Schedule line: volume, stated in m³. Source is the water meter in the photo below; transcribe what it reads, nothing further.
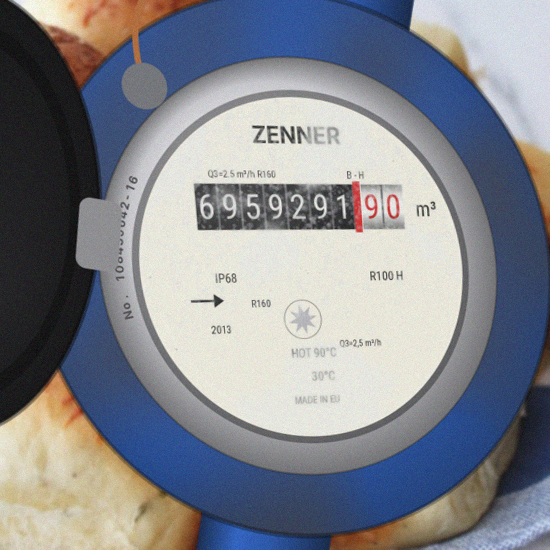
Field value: 6959291.90 m³
